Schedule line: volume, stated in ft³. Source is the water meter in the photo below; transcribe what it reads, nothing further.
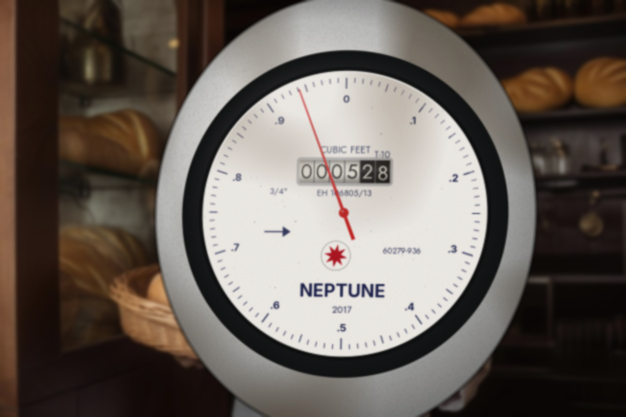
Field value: 527.94 ft³
